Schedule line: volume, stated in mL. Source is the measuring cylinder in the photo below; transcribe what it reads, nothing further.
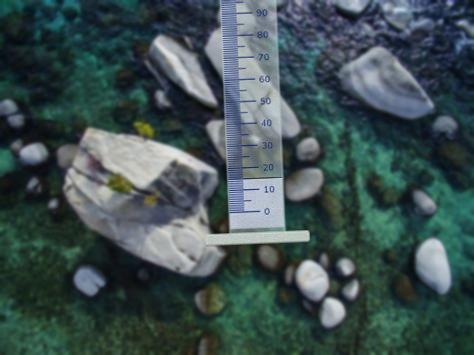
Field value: 15 mL
